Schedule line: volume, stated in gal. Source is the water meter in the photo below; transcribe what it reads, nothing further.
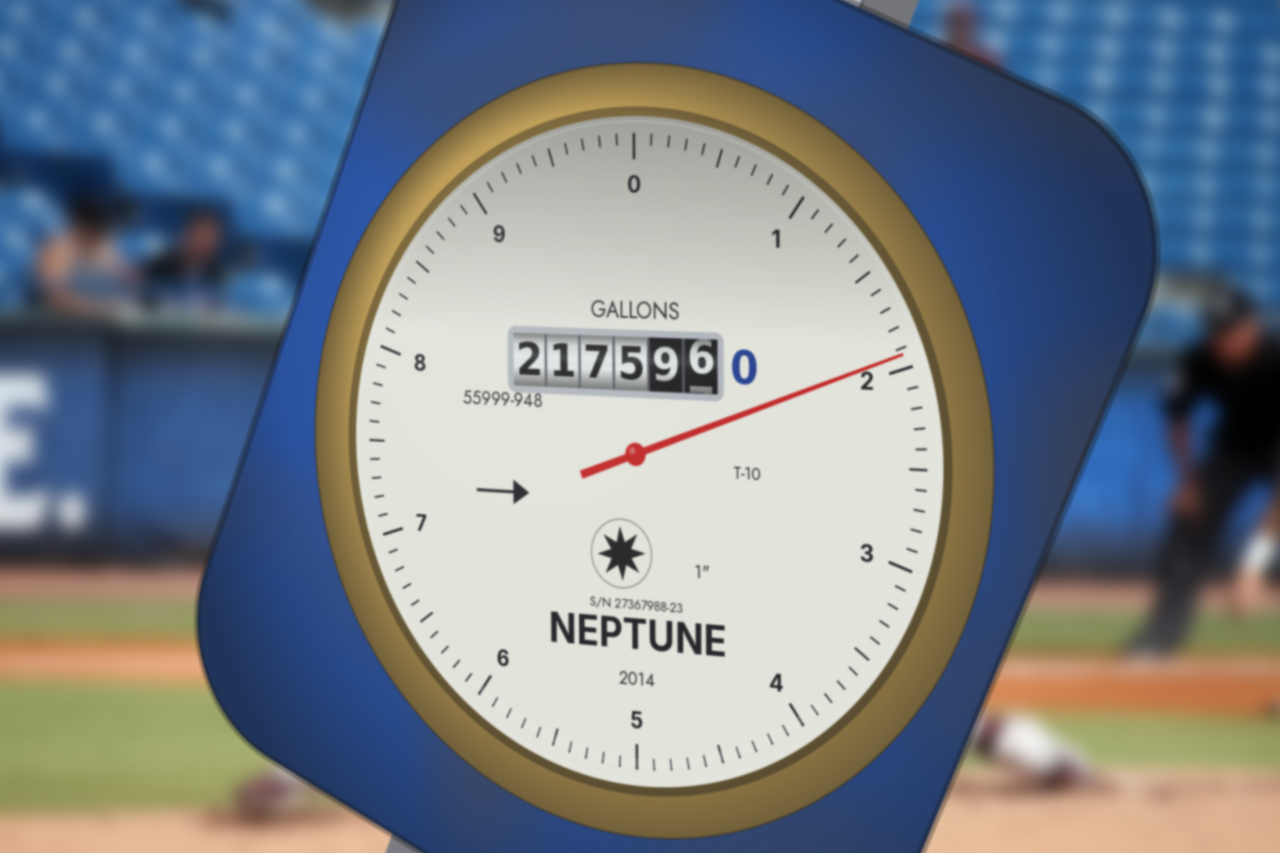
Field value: 2175961.9 gal
